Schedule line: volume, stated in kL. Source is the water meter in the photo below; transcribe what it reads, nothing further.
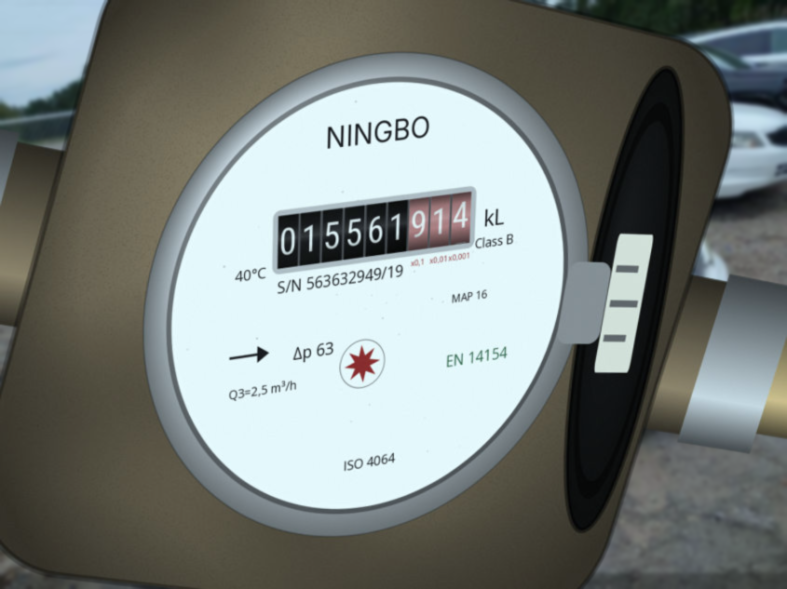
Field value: 15561.914 kL
